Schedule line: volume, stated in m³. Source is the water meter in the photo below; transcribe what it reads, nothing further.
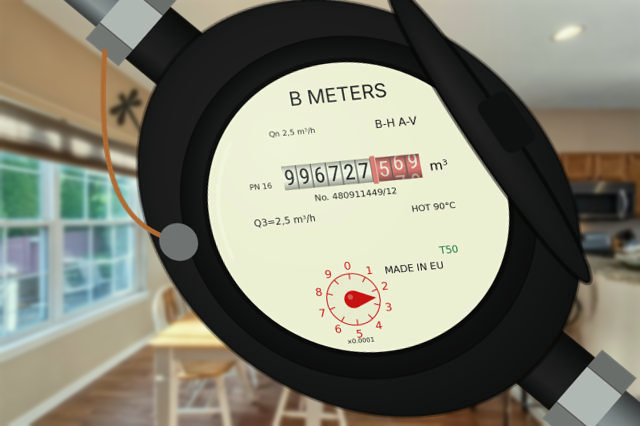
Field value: 996727.5692 m³
